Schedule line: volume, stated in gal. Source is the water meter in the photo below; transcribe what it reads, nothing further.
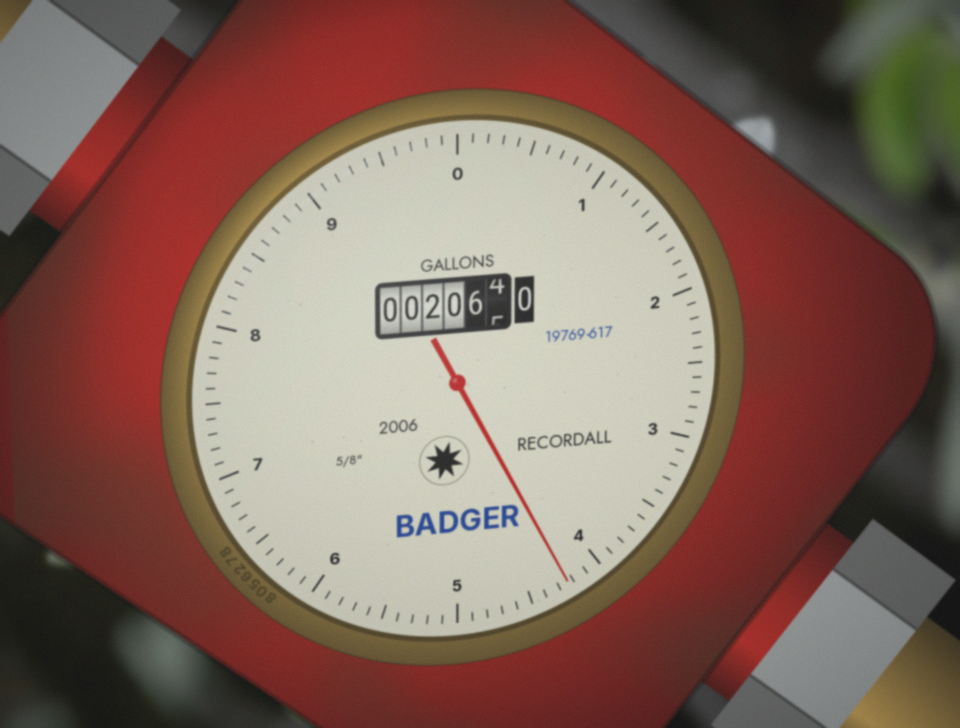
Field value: 20644.2 gal
